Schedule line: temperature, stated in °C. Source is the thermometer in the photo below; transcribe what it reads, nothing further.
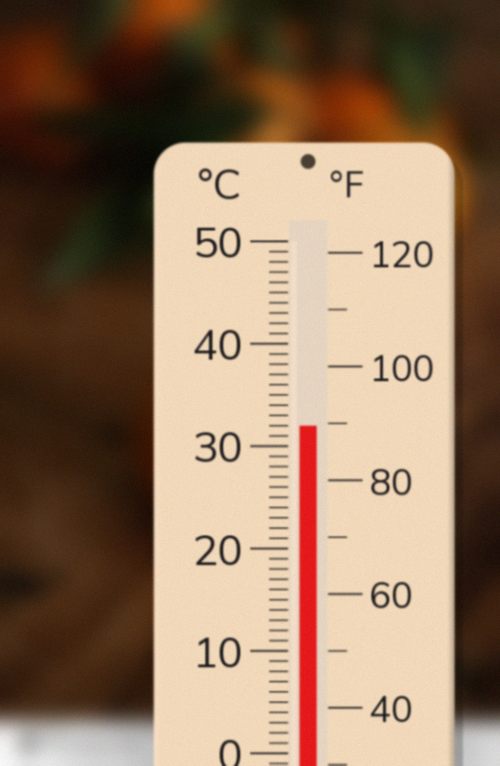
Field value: 32 °C
